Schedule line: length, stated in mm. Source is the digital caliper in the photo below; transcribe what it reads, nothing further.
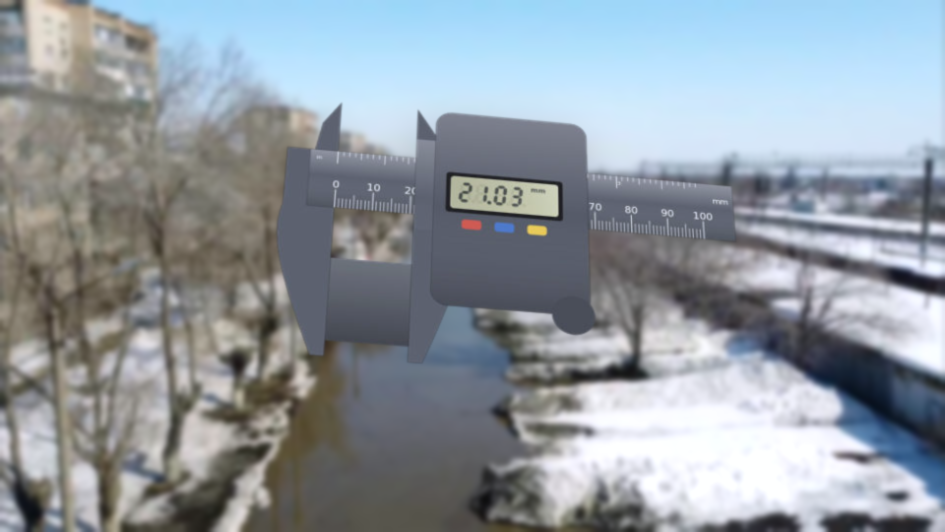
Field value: 21.03 mm
